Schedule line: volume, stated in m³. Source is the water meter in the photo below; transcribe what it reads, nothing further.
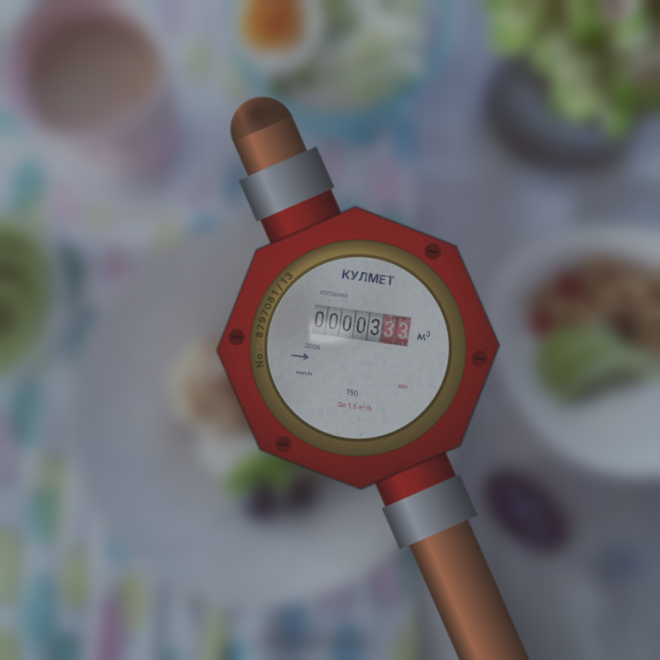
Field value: 3.33 m³
